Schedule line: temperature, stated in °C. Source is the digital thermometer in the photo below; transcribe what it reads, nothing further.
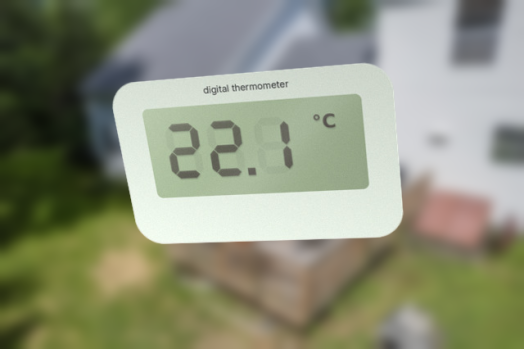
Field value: 22.1 °C
